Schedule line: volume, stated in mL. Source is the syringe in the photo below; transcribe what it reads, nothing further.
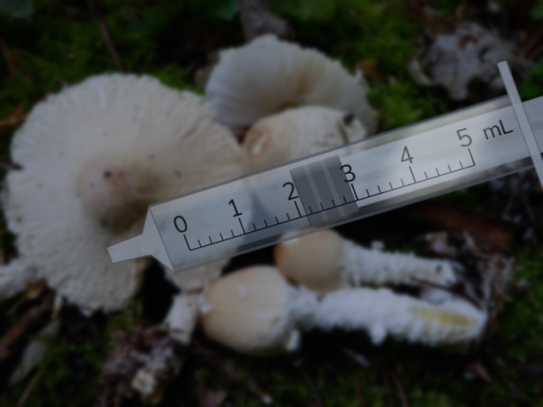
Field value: 2.1 mL
